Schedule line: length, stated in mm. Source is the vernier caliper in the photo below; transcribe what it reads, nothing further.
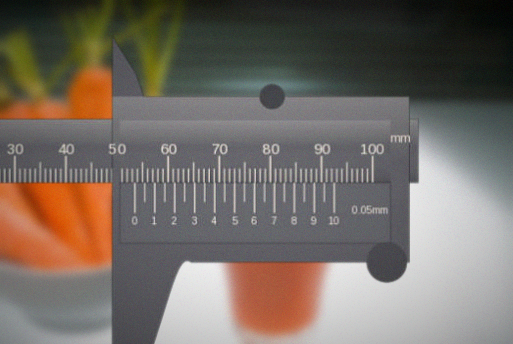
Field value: 53.5 mm
